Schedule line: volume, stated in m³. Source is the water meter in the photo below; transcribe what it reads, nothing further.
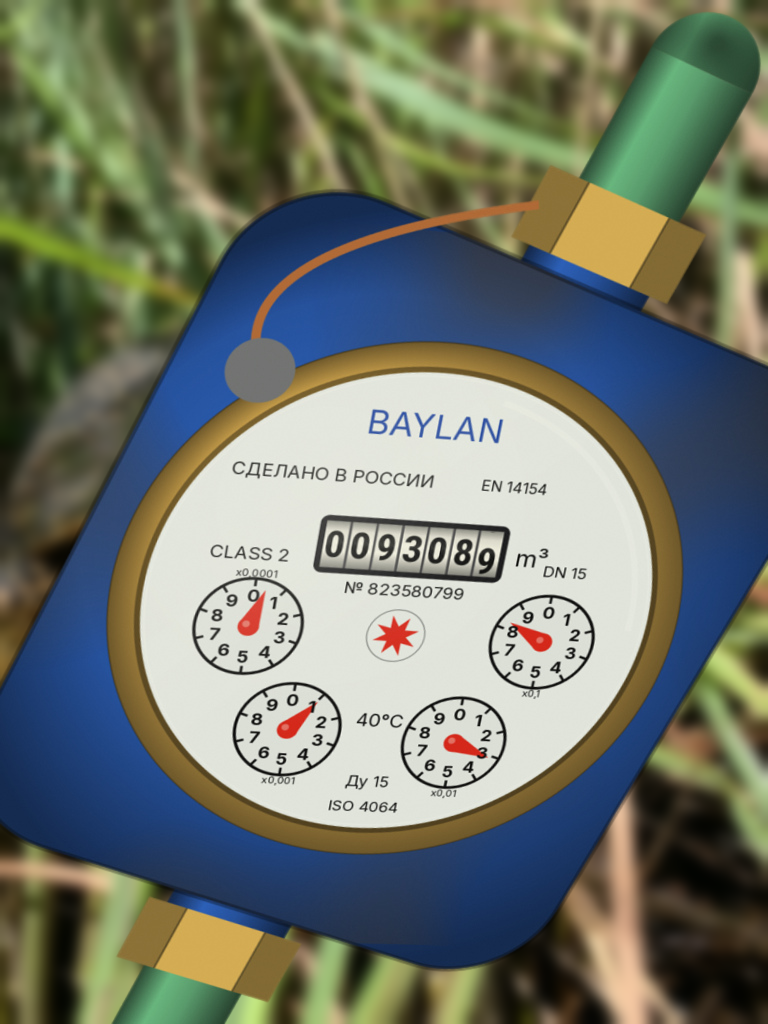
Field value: 93088.8310 m³
